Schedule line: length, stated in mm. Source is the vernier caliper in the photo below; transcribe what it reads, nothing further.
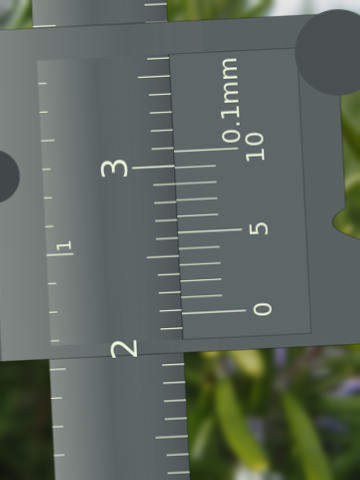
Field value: 21.8 mm
